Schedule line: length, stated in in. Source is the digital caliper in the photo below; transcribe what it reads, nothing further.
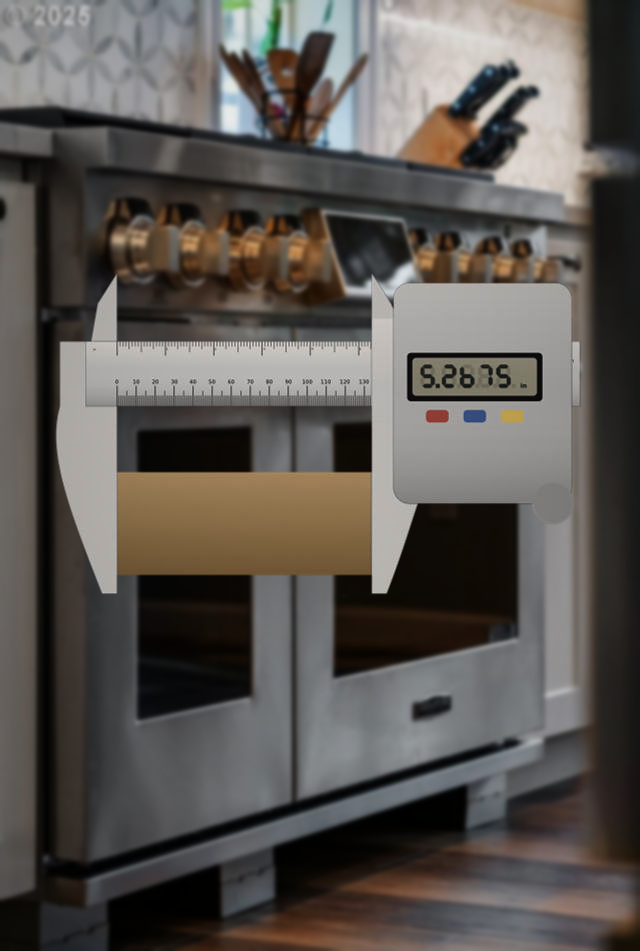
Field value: 5.2675 in
